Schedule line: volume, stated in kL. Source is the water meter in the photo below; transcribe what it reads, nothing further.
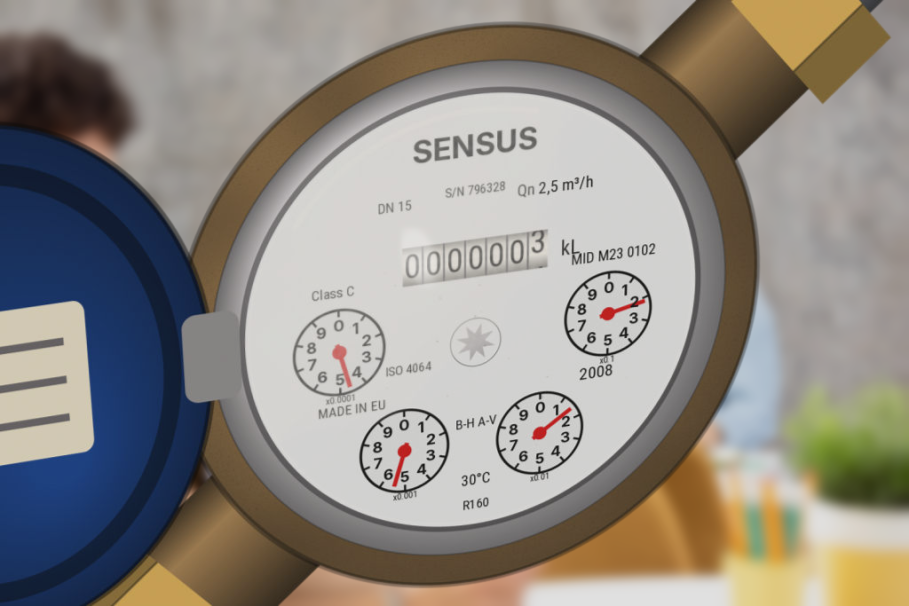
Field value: 3.2154 kL
